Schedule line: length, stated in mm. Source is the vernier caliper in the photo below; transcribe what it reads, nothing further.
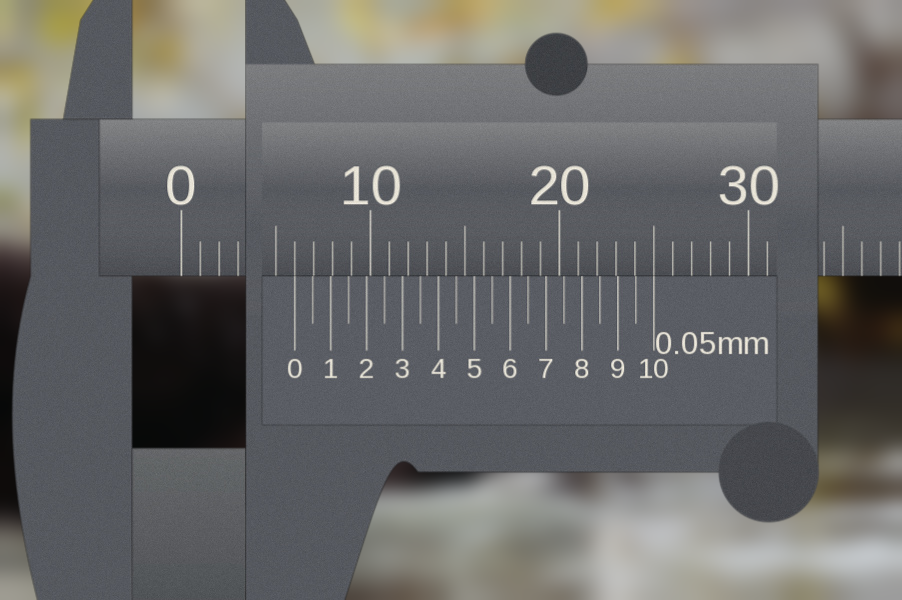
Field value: 6.0 mm
